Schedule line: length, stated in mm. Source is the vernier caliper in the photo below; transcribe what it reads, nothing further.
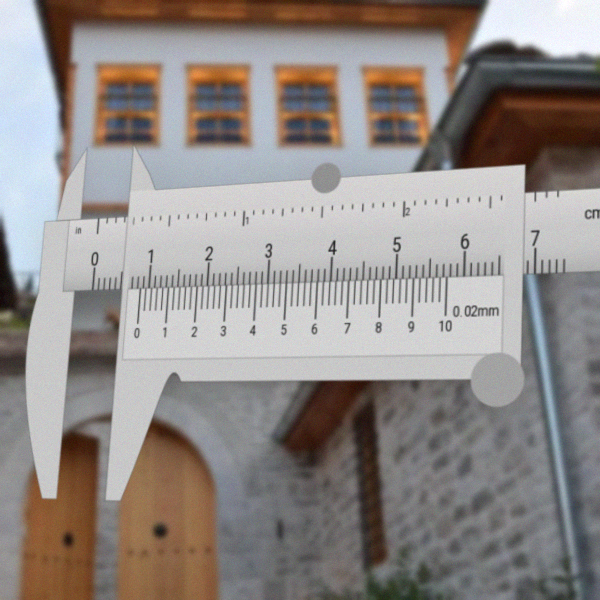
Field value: 8.5 mm
